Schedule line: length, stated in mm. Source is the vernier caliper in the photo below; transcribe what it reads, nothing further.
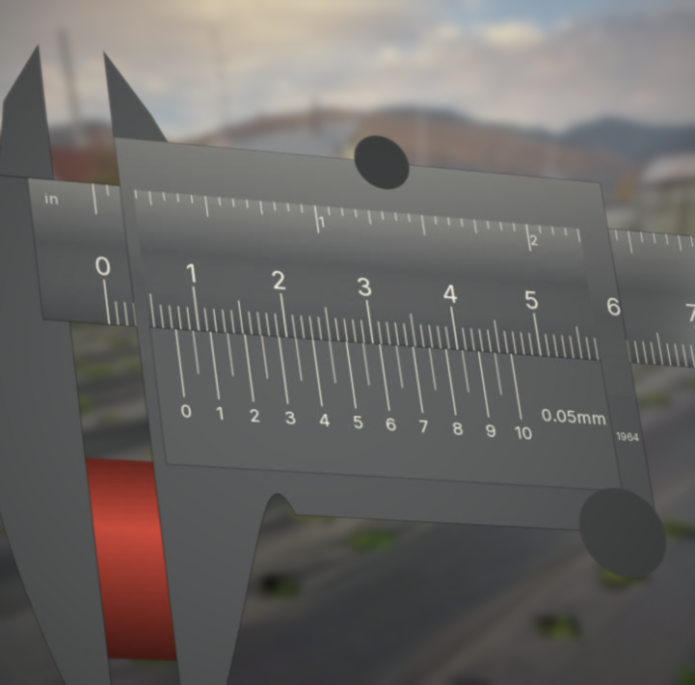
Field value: 7.4 mm
